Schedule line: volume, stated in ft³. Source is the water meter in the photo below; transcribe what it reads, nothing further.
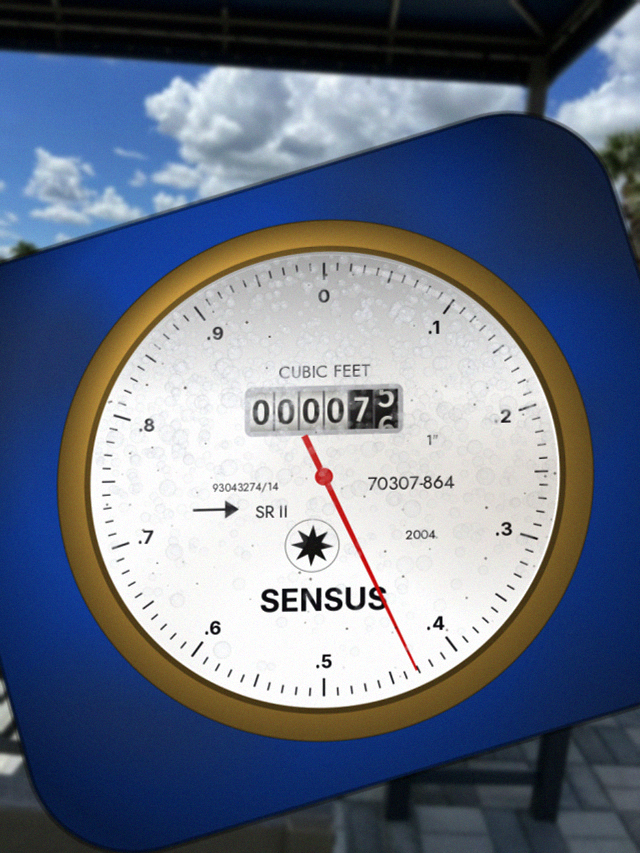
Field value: 75.43 ft³
